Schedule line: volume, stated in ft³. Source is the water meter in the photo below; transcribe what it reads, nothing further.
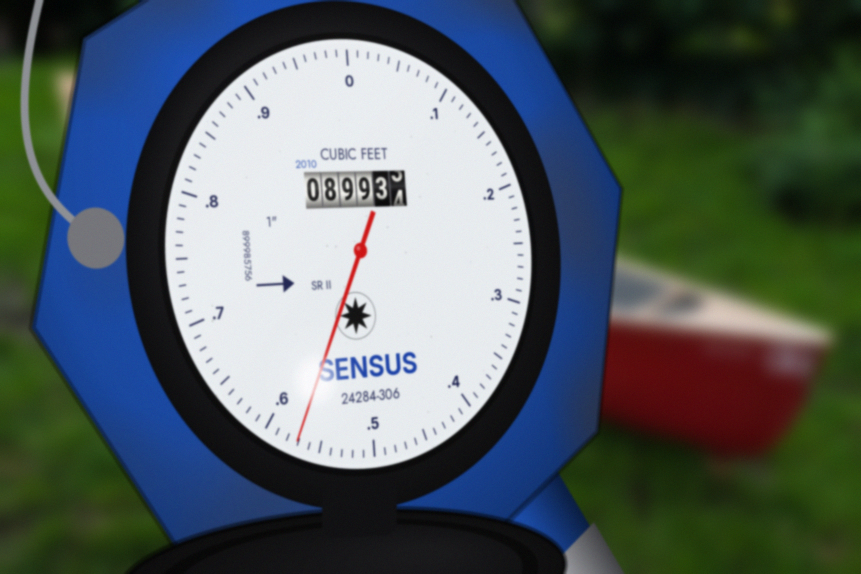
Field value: 89933.57 ft³
